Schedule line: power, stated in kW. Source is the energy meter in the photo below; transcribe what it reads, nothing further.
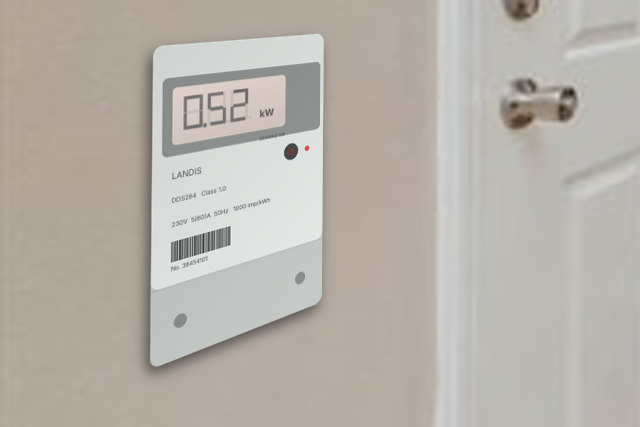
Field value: 0.52 kW
